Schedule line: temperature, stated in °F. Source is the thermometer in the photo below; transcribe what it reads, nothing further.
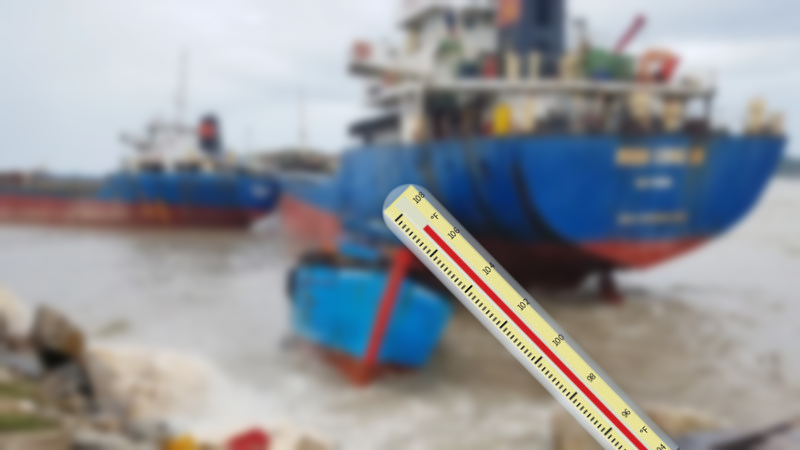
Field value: 107 °F
